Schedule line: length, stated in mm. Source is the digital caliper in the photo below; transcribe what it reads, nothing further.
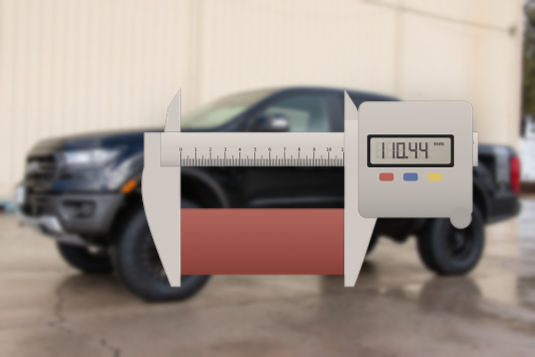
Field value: 110.44 mm
